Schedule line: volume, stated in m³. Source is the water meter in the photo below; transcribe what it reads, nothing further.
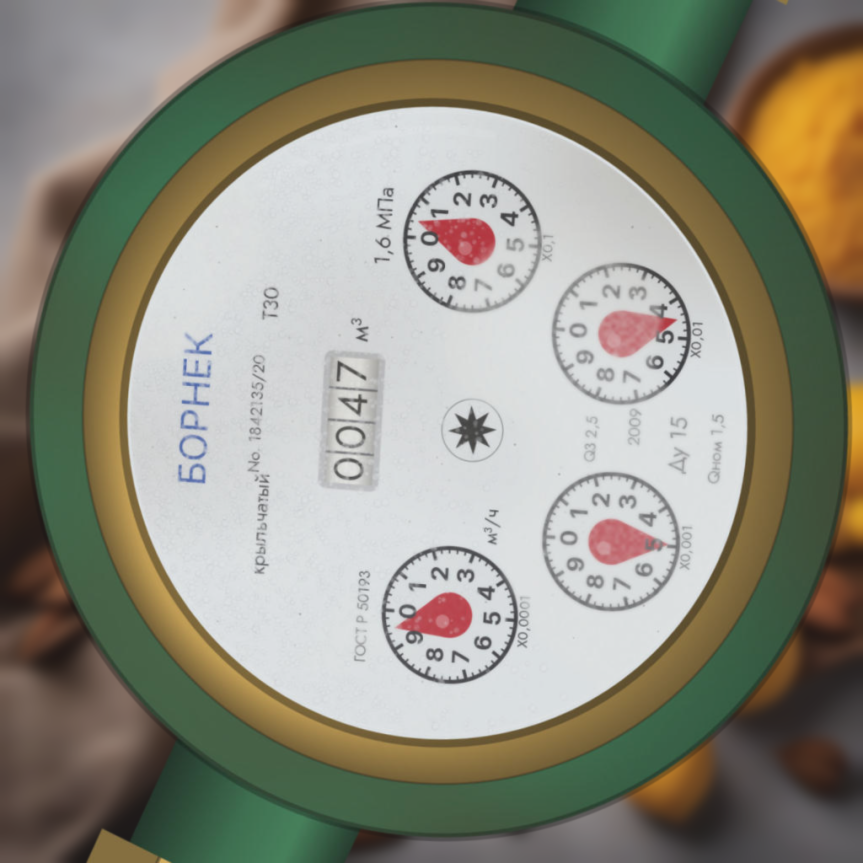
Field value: 47.0449 m³
